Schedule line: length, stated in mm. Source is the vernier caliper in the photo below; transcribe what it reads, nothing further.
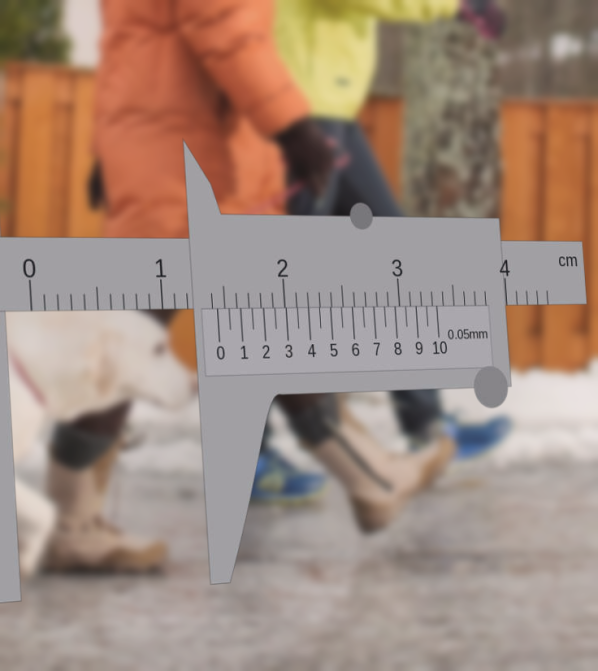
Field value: 14.4 mm
